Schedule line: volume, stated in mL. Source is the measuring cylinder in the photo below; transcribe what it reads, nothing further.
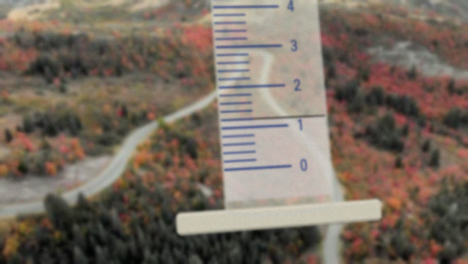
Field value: 1.2 mL
